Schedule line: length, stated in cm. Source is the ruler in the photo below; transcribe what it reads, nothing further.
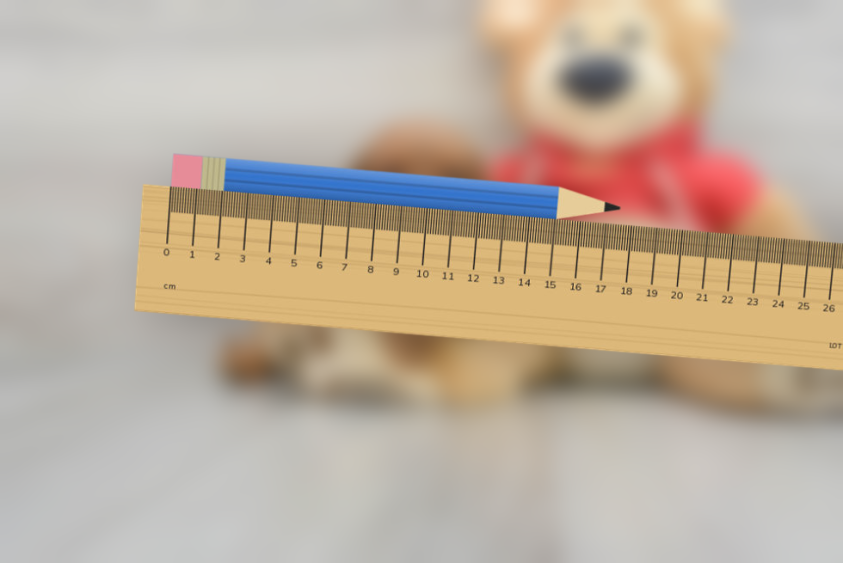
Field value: 17.5 cm
